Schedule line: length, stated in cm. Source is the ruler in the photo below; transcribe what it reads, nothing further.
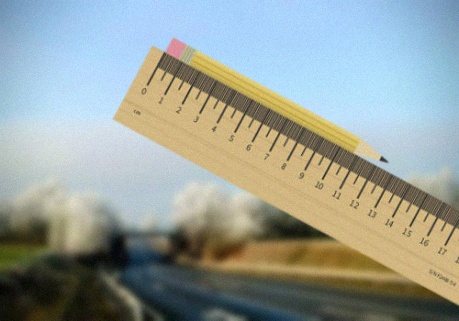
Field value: 12.5 cm
